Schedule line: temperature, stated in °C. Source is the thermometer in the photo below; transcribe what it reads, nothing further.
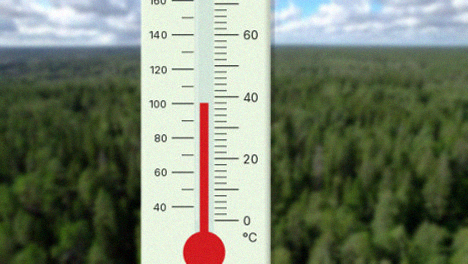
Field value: 38 °C
